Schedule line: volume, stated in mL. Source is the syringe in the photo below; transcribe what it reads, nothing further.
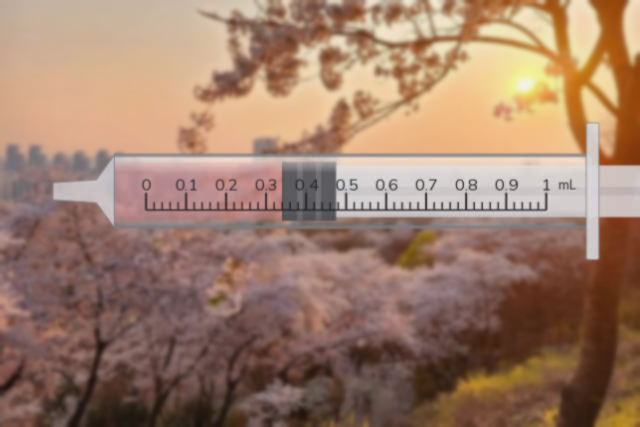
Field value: 0.34 mL
